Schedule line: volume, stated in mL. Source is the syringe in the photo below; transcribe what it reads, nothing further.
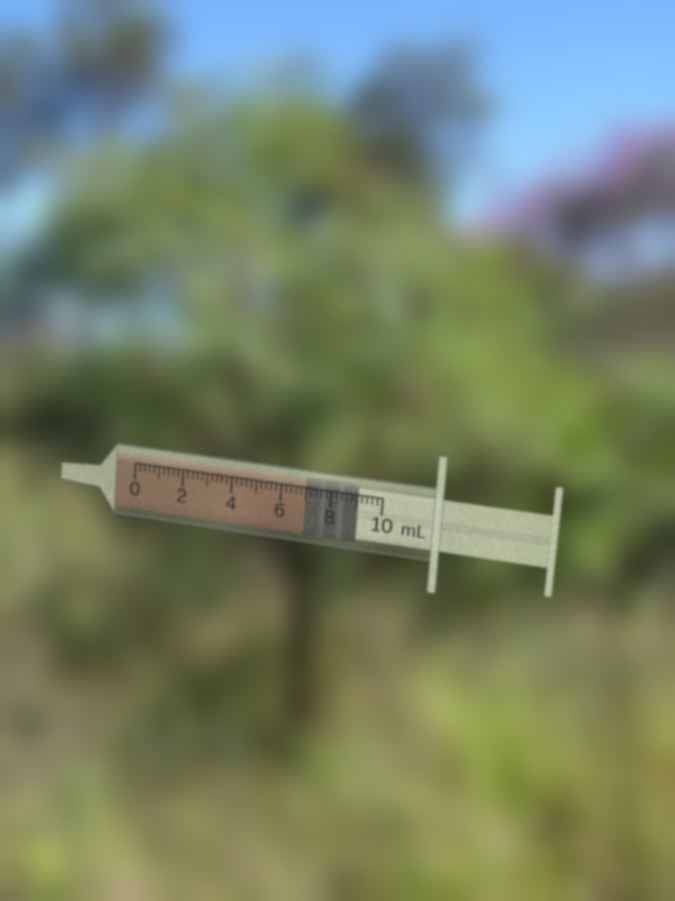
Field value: 7 mL
